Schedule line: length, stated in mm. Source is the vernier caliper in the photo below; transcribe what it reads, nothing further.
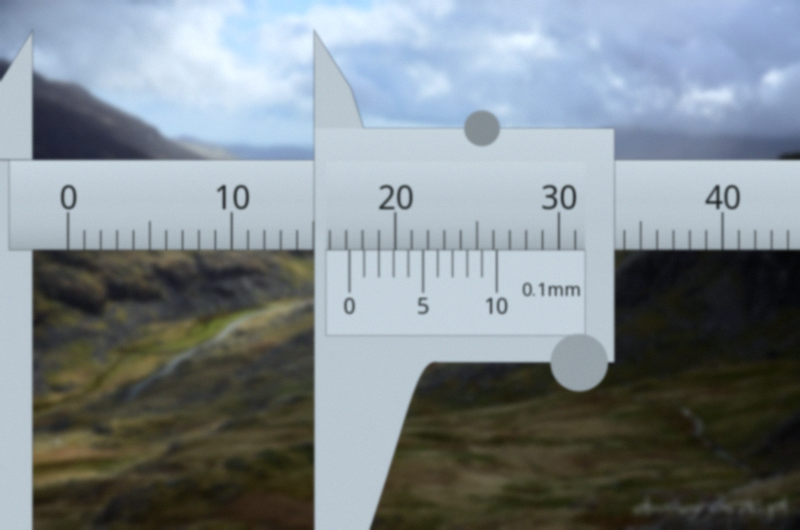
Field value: 17.2 mm
